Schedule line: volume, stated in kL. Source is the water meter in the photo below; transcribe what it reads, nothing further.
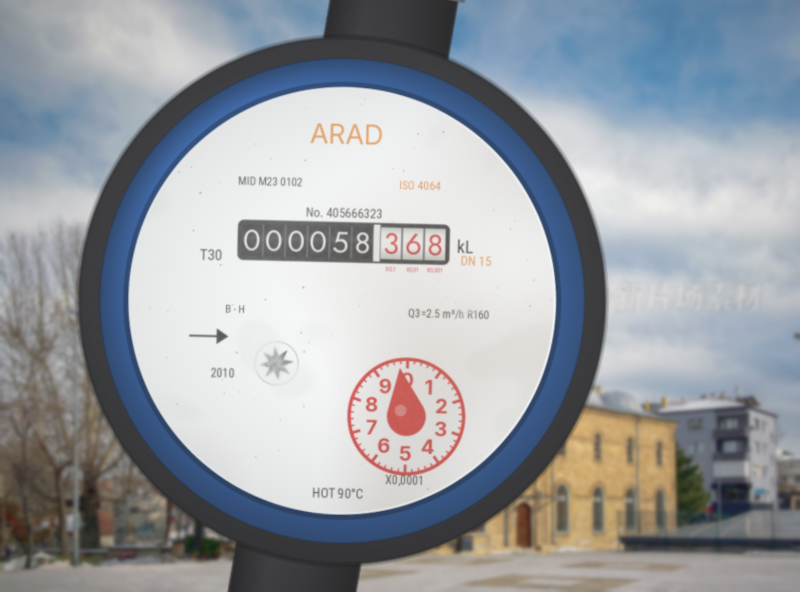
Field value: 58.3679 kL
